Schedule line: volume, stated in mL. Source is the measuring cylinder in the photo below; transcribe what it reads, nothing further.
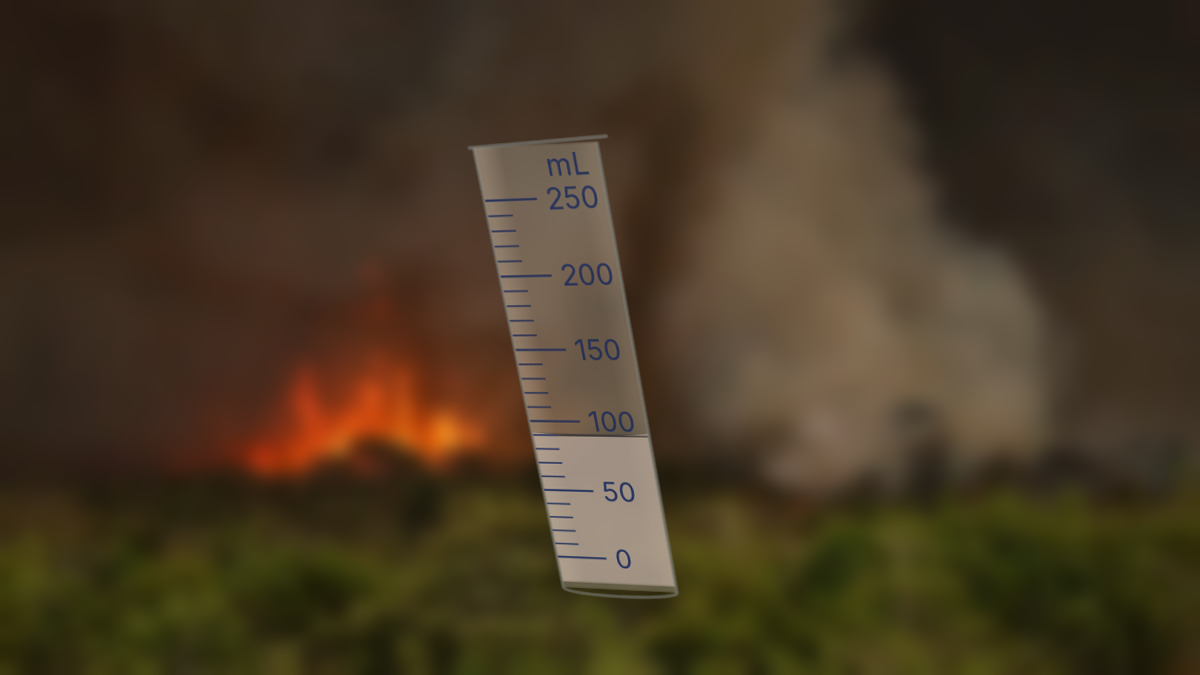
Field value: 90 mL
